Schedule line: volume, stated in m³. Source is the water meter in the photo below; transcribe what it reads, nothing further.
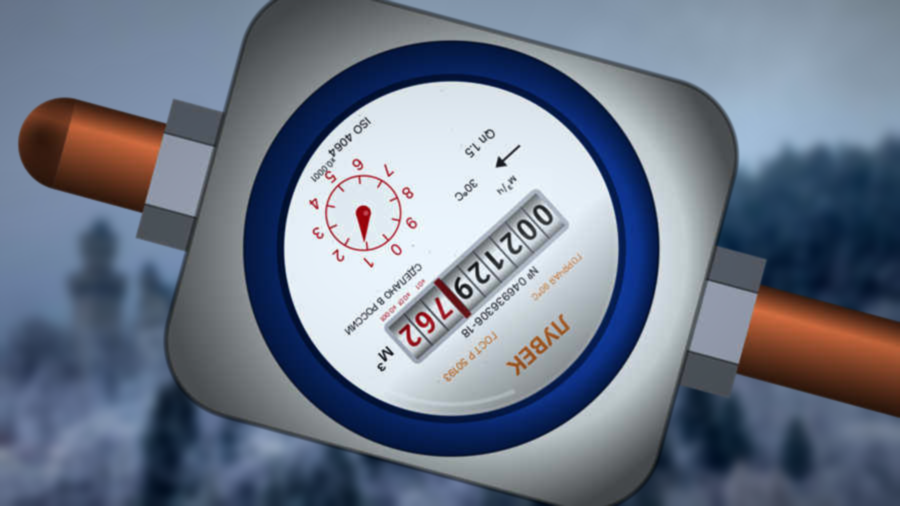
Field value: 2129.7621 m³
